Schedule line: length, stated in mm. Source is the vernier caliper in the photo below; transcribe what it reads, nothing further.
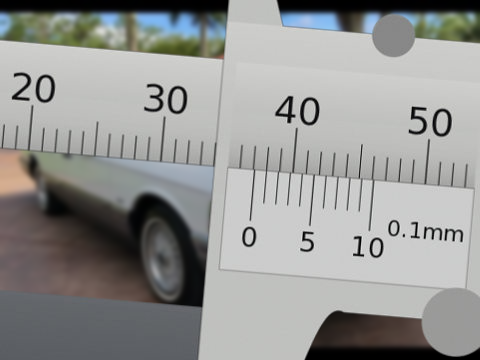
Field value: 37.1 mm
